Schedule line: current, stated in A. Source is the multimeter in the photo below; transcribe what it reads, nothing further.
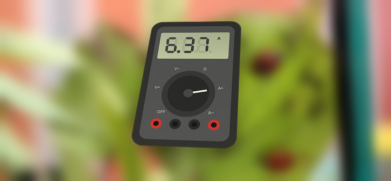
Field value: 6.37 A
